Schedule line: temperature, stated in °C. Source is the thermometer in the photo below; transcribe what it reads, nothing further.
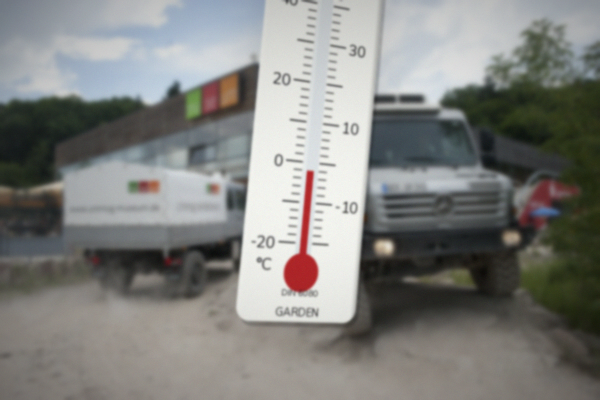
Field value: -2 °C
